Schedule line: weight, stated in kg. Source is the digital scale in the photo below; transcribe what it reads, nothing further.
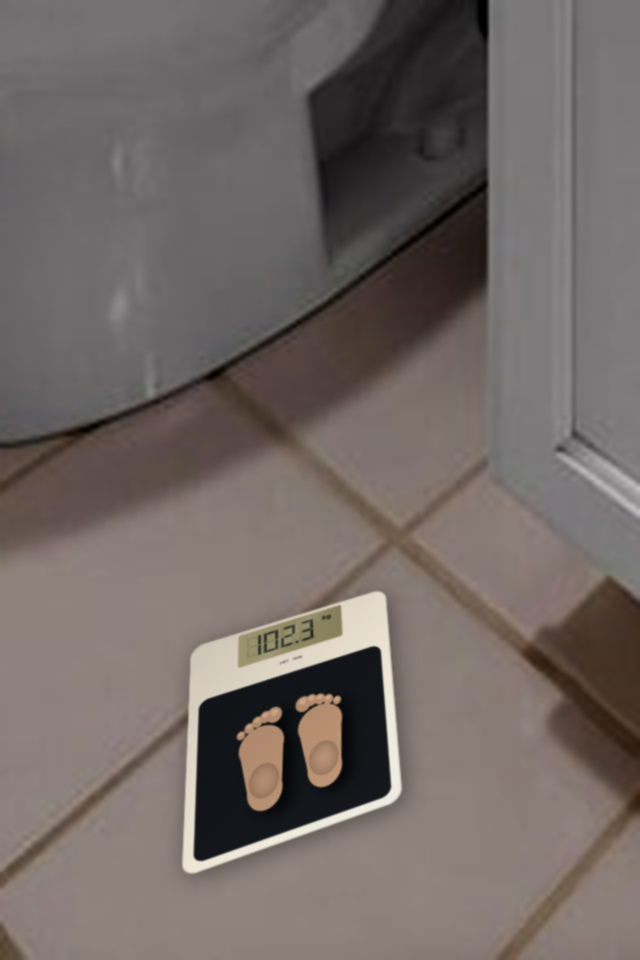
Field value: 102.3 kg
